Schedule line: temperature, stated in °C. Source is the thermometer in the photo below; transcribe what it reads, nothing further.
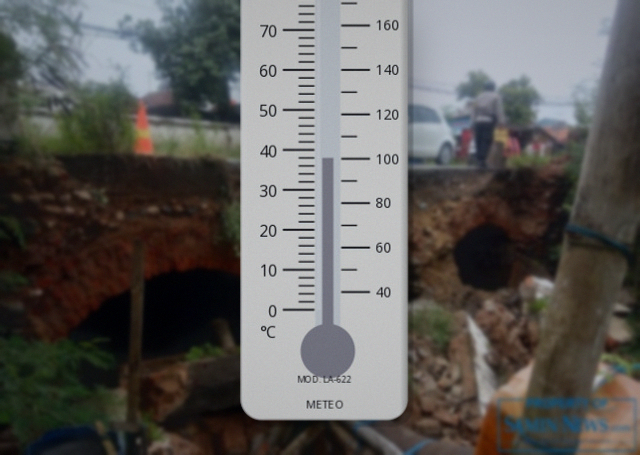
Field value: 38 °C
